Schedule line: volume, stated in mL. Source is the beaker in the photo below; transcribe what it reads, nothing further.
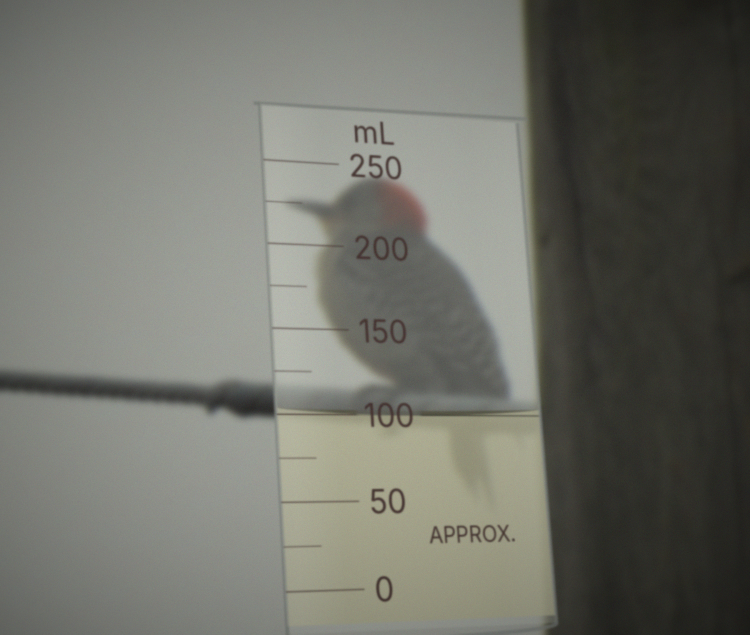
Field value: 100 mL
